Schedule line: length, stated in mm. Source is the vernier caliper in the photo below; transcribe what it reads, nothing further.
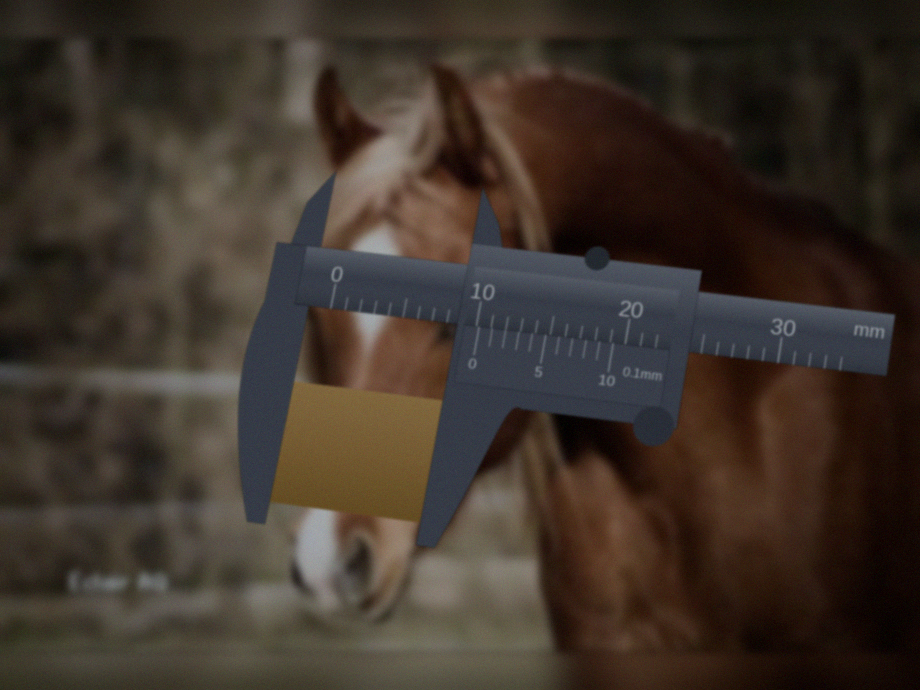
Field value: 10.2 mm
